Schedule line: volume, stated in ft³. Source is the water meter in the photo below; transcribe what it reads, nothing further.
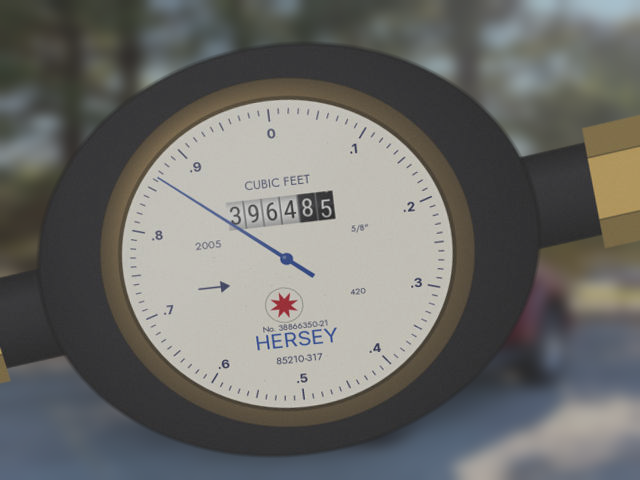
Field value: 396484.86 ft³
